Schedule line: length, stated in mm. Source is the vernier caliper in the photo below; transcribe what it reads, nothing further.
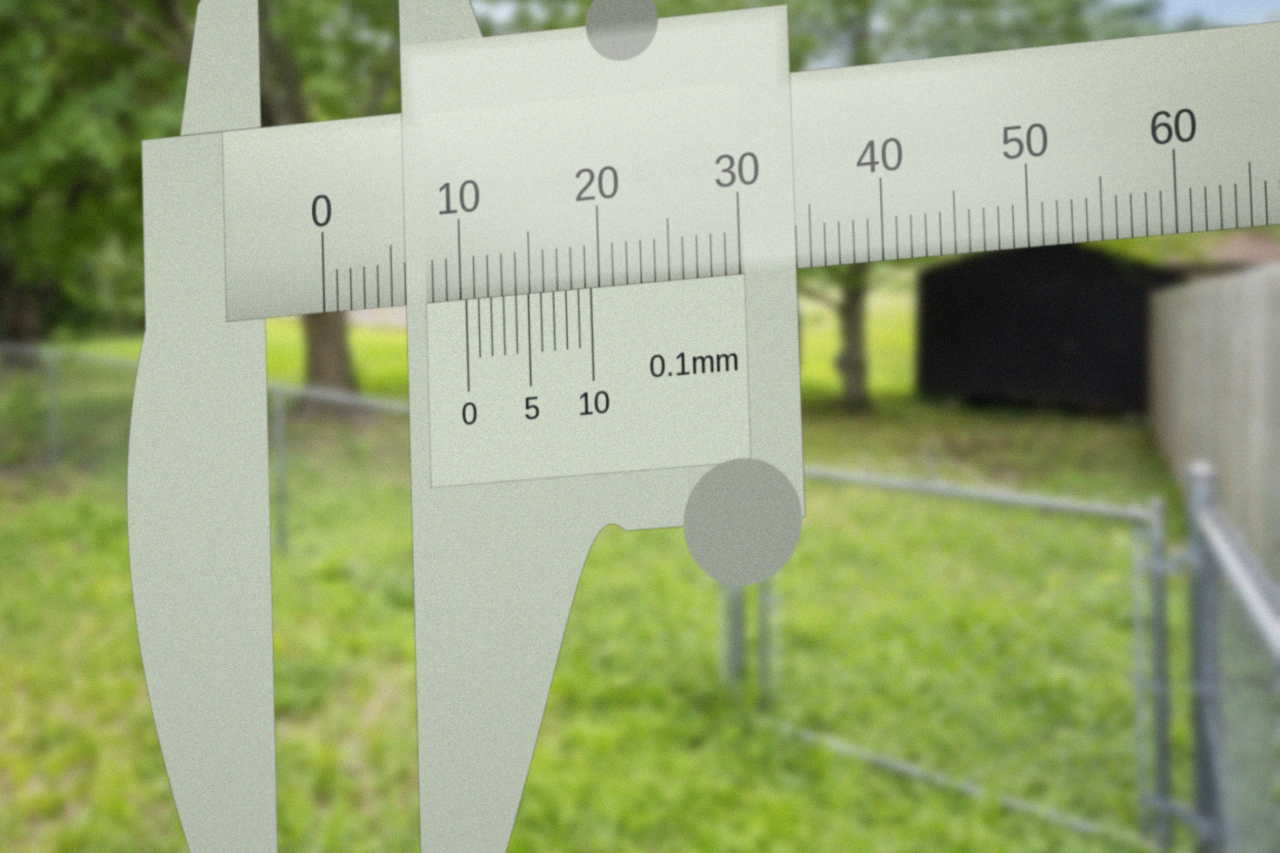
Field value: 10.4 mm
